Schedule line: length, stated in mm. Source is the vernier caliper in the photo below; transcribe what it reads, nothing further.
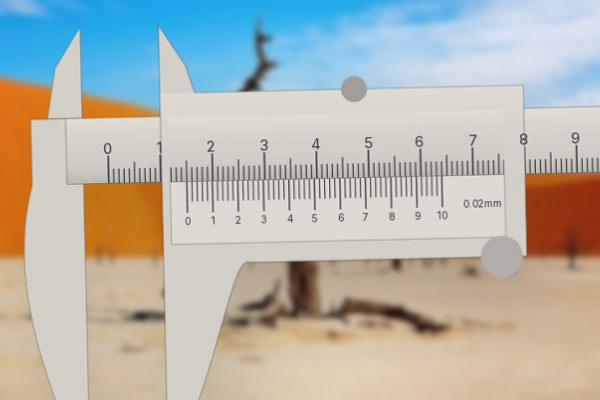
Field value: 15.0 mm
